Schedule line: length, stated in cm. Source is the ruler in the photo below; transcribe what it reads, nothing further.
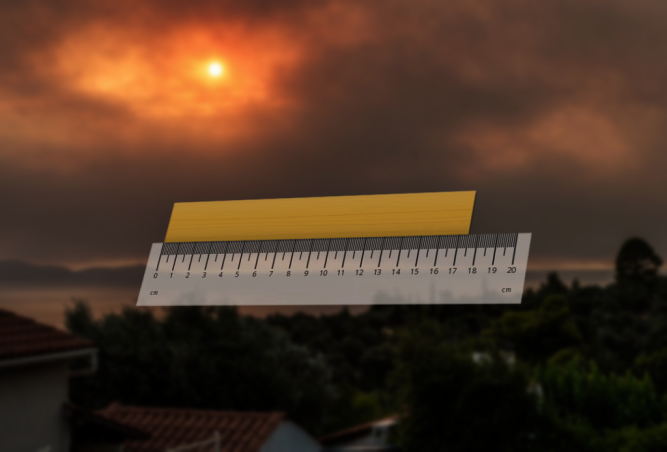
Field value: 17.5 cm
